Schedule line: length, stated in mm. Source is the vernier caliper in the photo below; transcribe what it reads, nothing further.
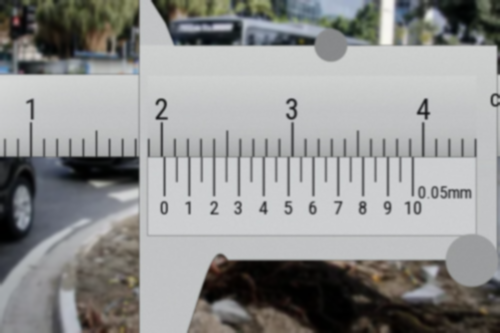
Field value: 20.2 mm
